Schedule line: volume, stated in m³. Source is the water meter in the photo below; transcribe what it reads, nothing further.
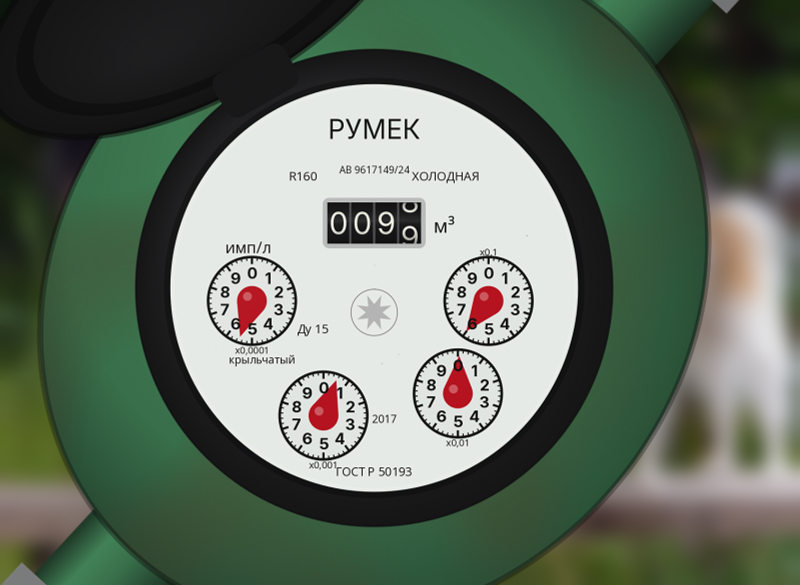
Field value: 98.6005 m³
